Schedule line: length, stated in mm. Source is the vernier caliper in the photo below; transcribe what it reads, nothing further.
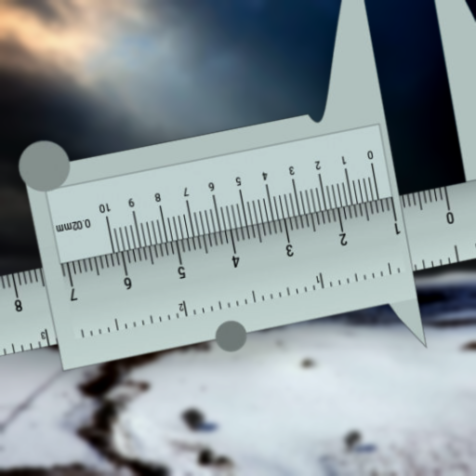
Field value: 12.5 mm
